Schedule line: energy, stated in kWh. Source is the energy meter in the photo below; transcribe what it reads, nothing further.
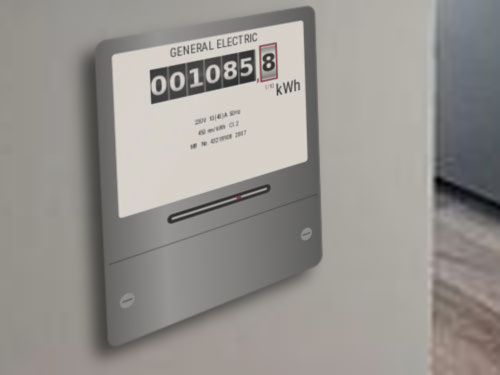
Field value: 1085.8 kWh
